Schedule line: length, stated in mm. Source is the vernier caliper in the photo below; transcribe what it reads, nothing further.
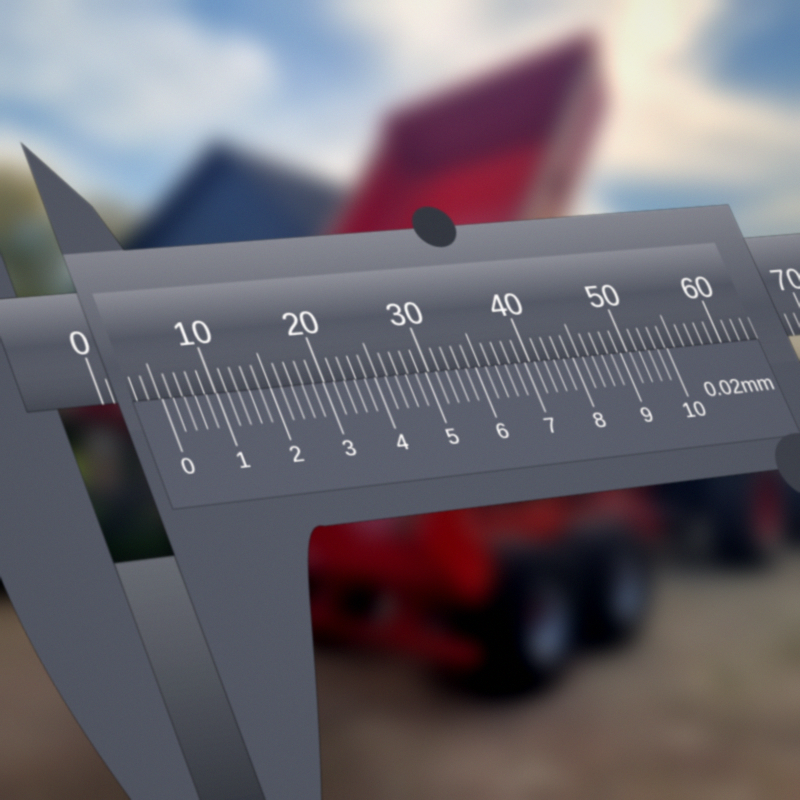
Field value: 5.2 mm
